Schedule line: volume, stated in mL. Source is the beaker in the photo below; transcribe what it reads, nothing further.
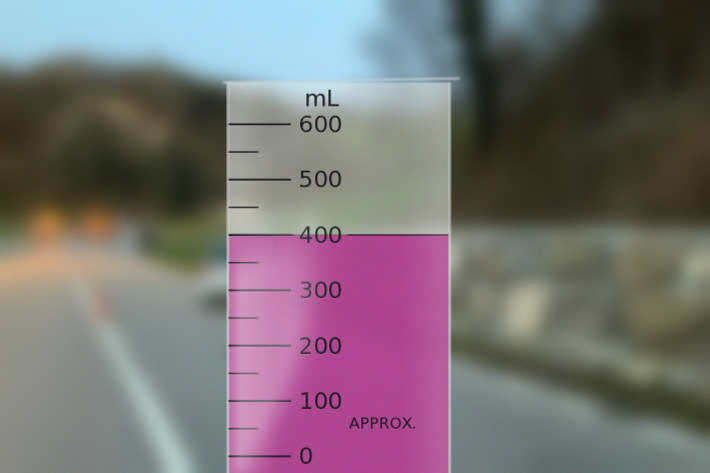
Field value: 400 mL
